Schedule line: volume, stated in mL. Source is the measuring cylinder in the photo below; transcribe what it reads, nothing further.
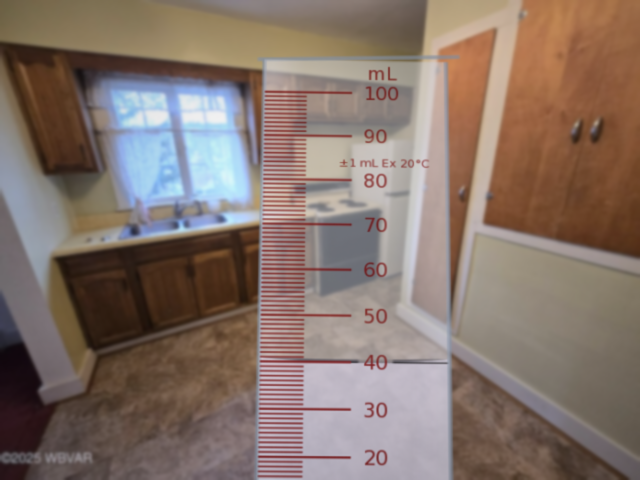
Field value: 40 mL
